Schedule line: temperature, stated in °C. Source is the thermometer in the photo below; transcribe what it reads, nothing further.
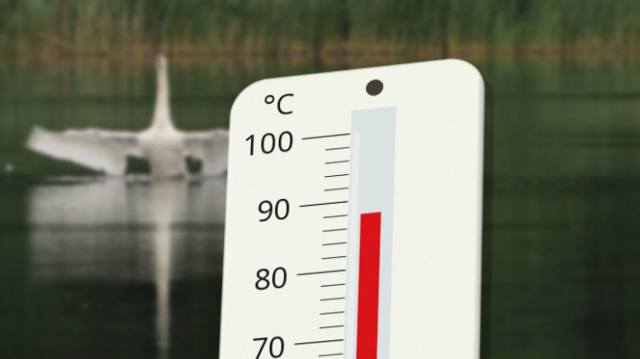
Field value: 88 °C
